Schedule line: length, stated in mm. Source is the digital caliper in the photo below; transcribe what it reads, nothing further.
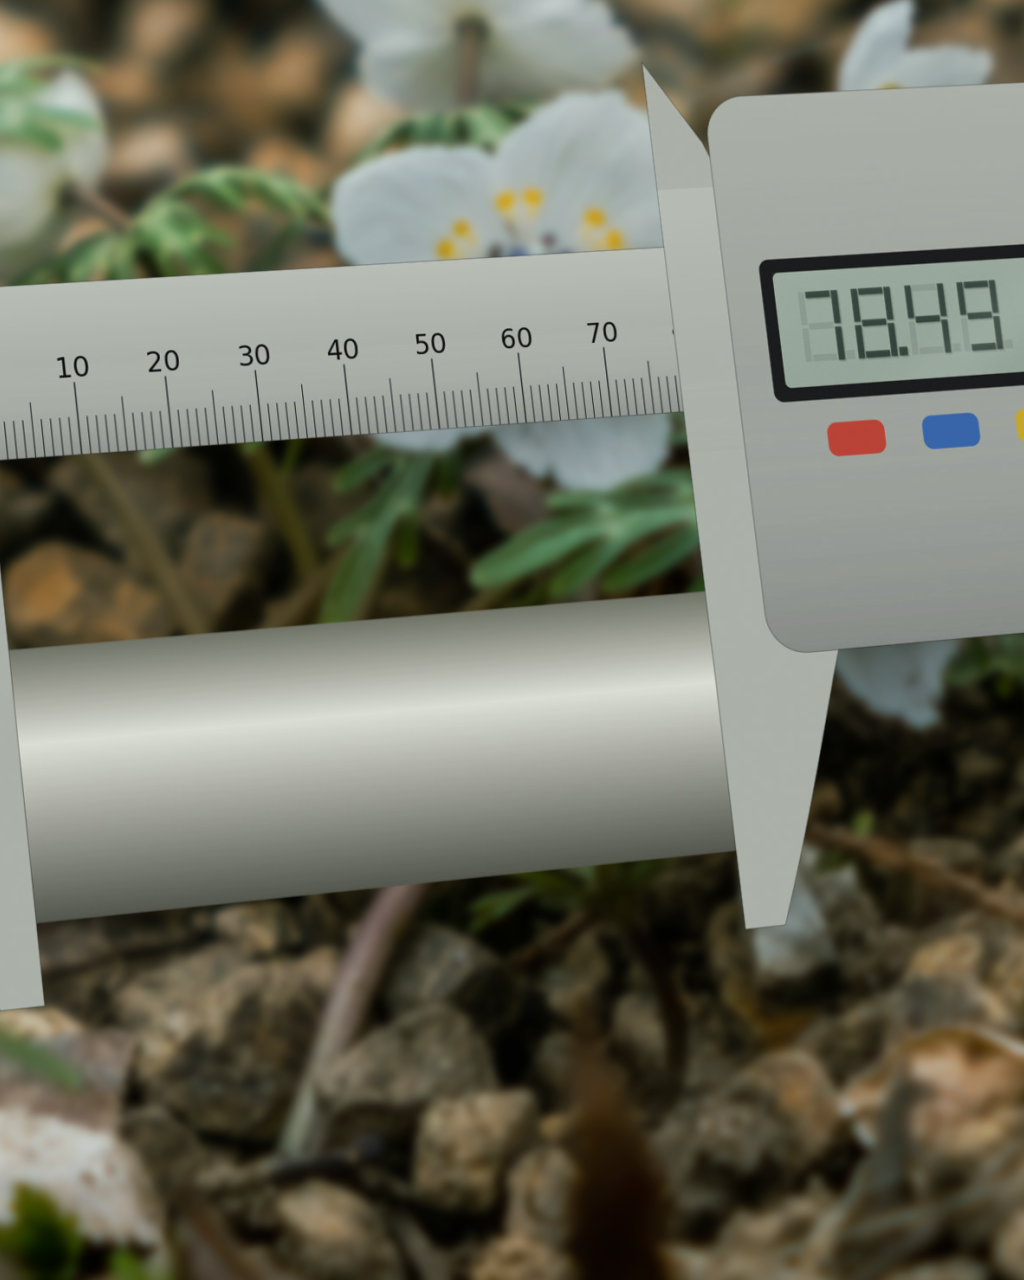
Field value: 78.49 mm
